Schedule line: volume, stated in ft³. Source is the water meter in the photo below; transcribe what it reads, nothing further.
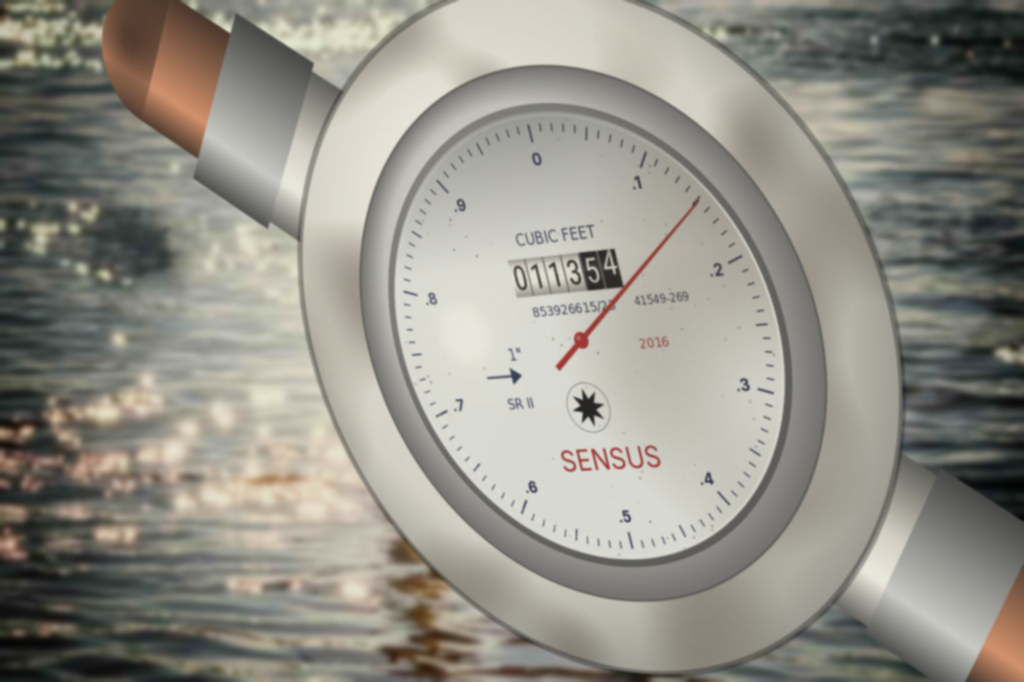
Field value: 11354.15 ft³
